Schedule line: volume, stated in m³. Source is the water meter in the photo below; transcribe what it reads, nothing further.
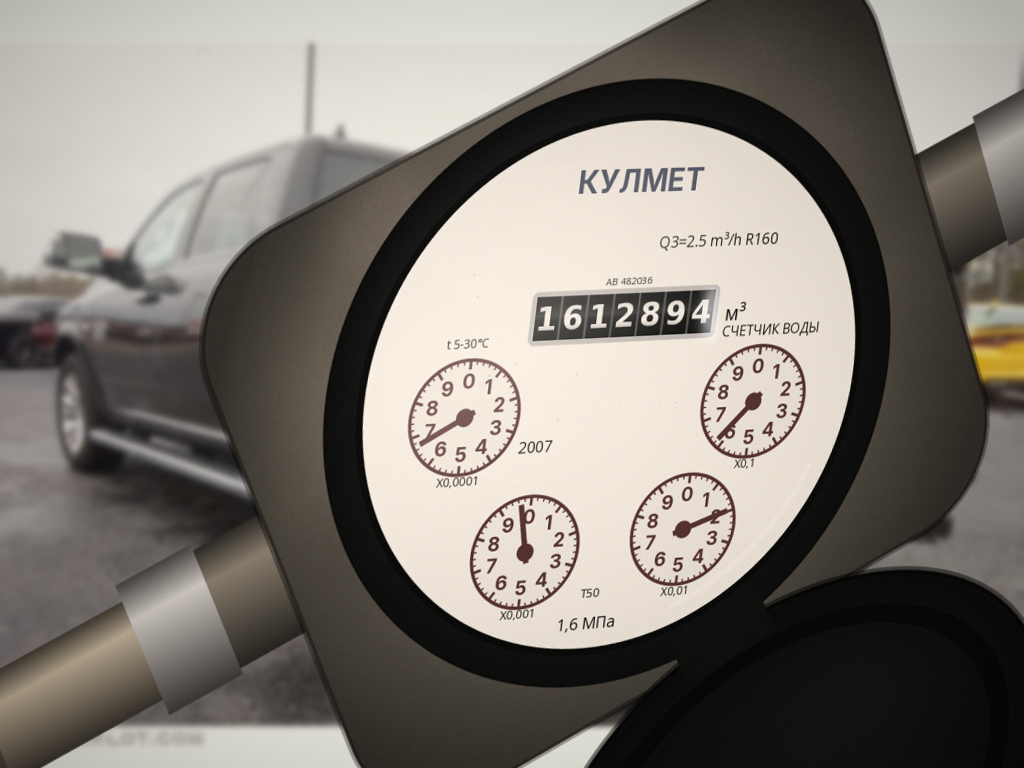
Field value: 1612894.6196 m³
